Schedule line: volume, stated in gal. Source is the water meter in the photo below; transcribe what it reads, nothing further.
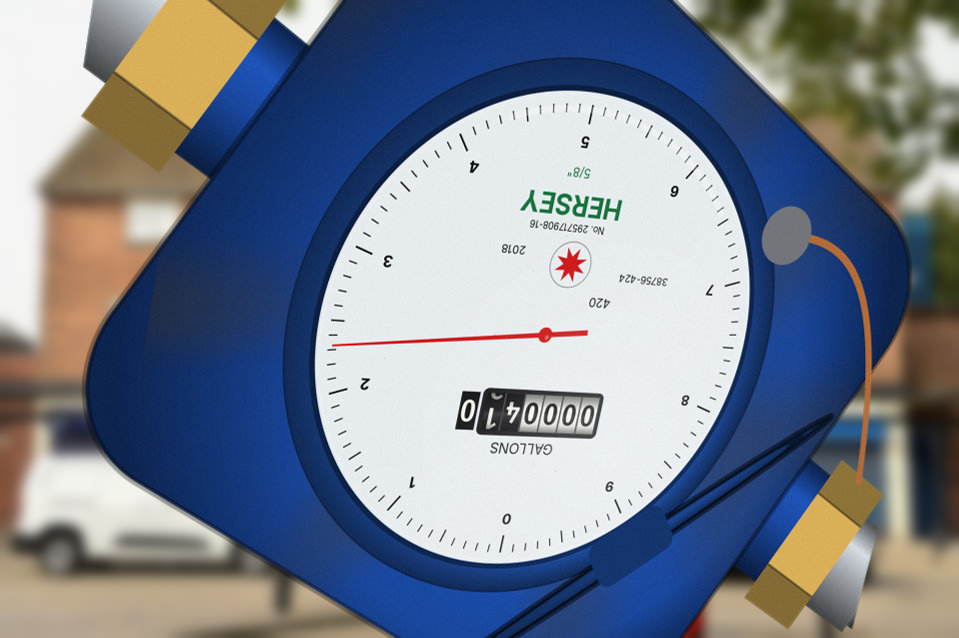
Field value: 412.3 gal
